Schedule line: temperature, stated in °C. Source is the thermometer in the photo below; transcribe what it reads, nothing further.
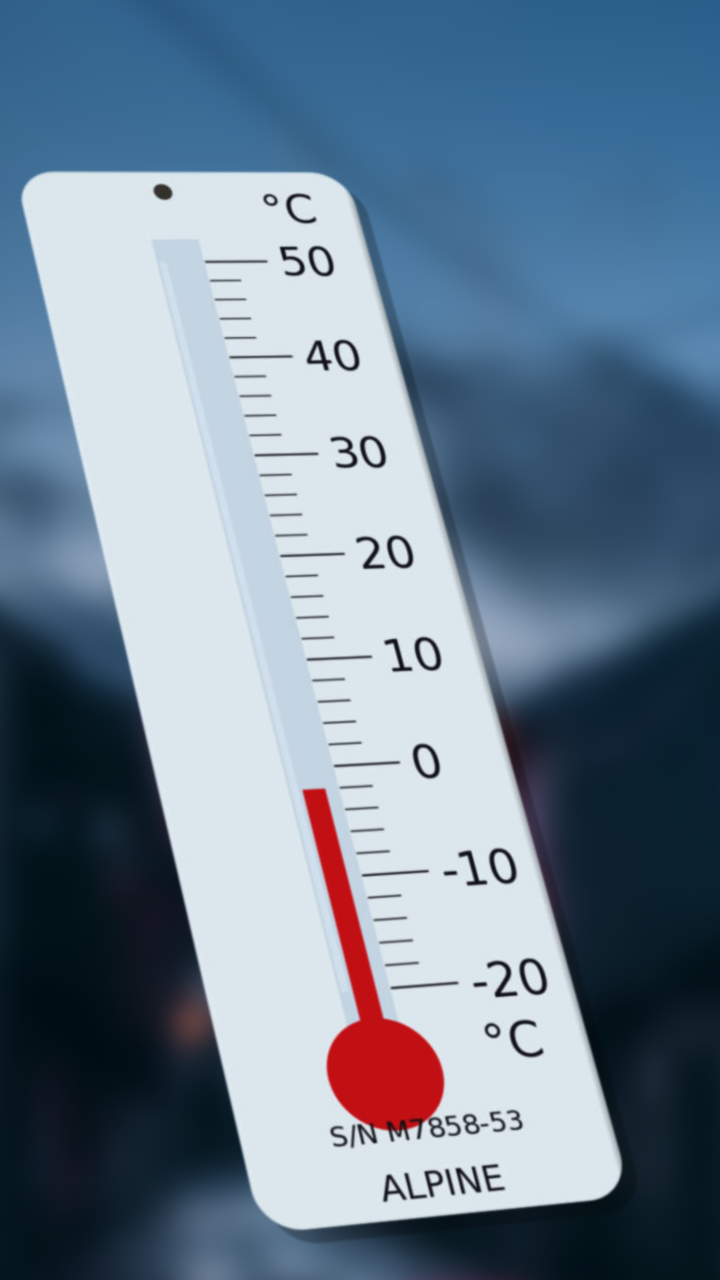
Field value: -2 °C
